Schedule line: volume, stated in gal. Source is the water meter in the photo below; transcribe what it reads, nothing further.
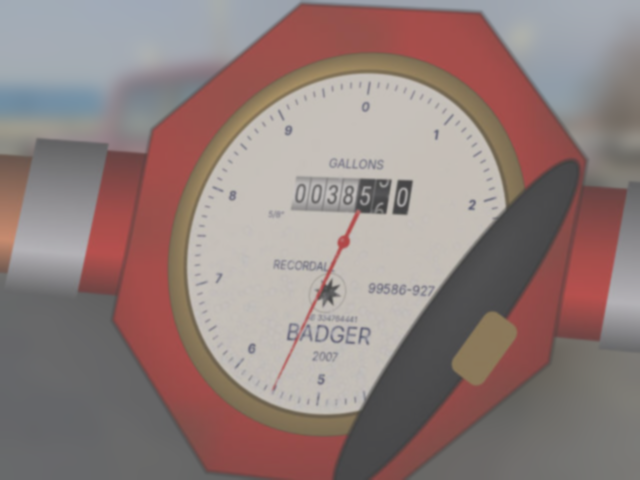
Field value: 38555.5 gal
